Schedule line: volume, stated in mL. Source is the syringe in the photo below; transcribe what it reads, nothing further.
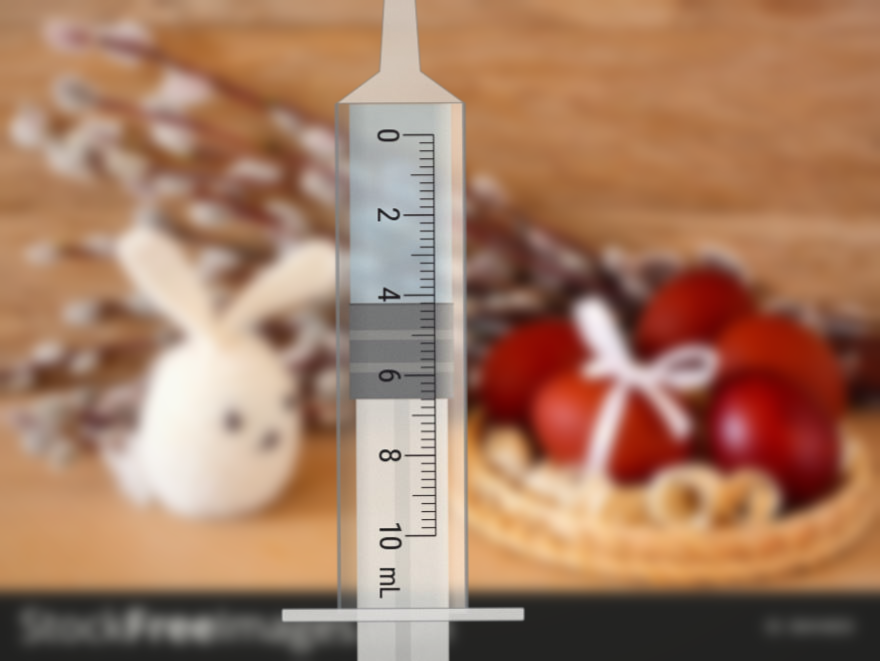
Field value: 4.2 mL
